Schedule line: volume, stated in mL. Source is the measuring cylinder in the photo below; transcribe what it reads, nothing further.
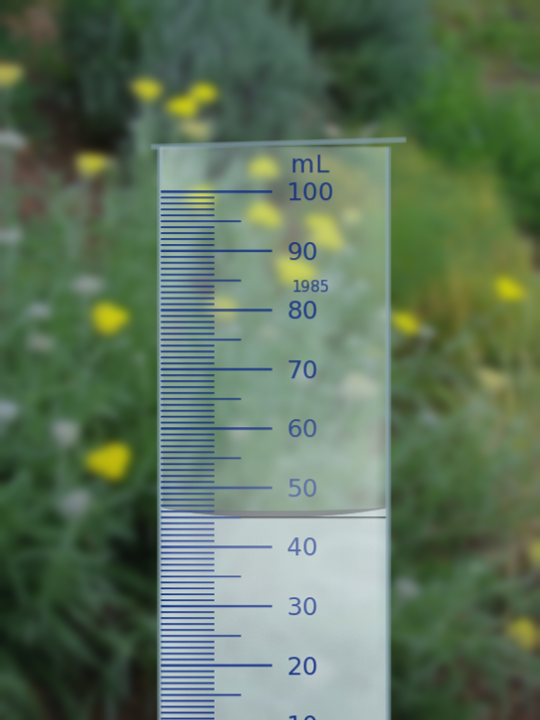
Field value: 45 mL
